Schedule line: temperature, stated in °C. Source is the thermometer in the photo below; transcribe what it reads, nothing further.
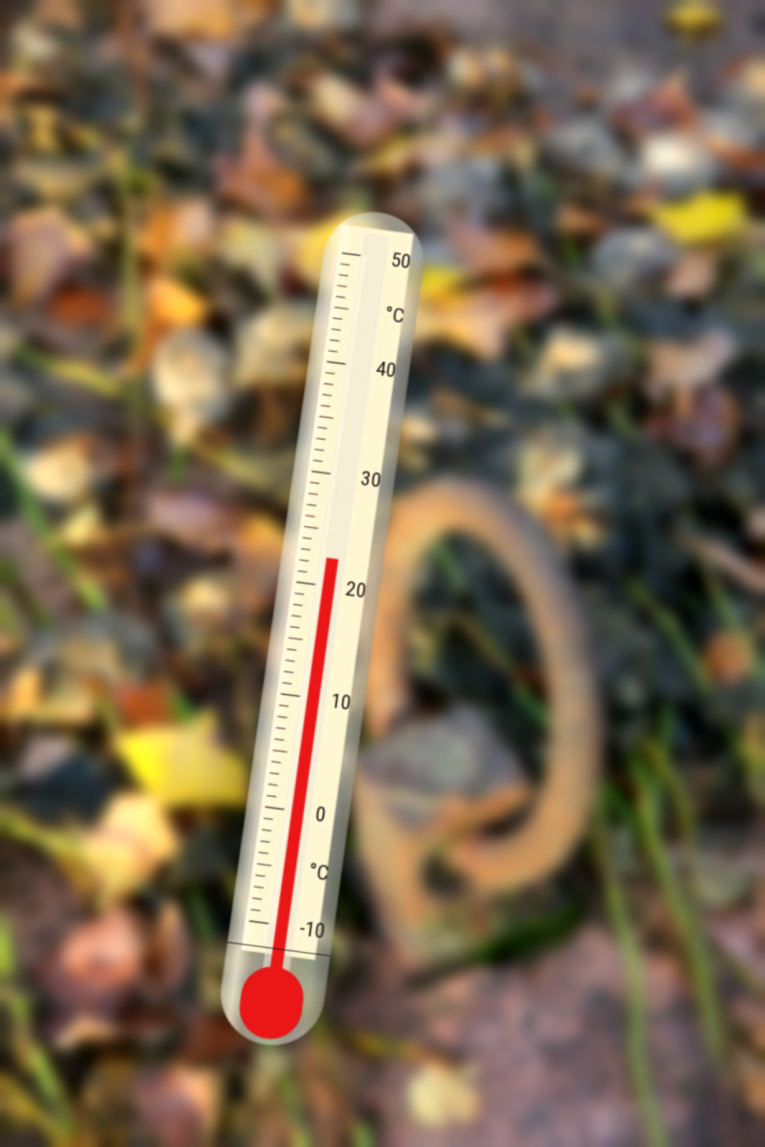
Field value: 22.5 °C
